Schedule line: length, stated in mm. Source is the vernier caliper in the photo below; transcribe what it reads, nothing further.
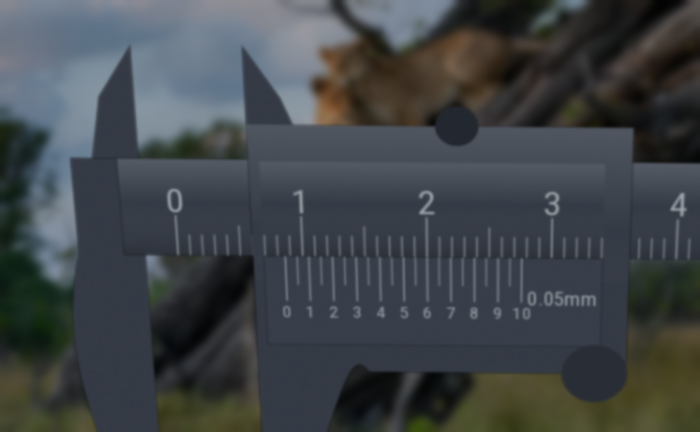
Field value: 8.6 mm
